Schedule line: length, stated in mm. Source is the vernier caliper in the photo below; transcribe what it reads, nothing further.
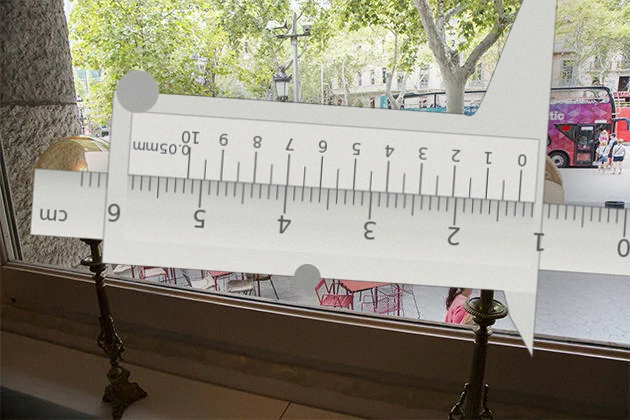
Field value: 12.6 mm
